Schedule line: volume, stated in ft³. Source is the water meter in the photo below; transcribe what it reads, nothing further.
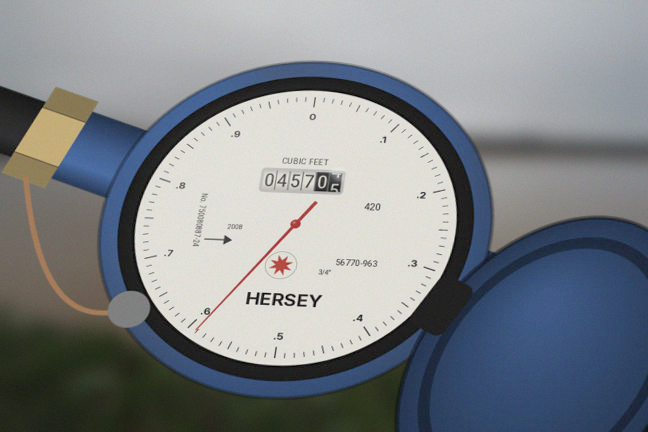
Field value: 45704.59 ft³
